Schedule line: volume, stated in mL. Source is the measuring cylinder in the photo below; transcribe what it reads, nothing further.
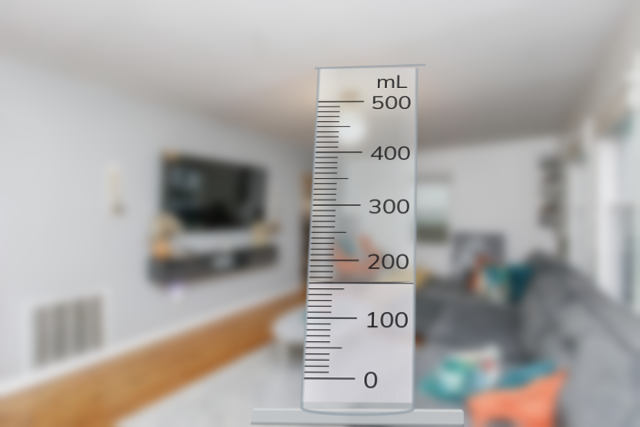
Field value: 160 mL
